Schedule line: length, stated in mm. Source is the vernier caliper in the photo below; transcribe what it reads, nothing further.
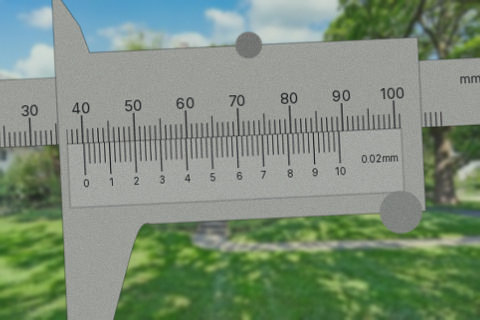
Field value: 40.2 mm
